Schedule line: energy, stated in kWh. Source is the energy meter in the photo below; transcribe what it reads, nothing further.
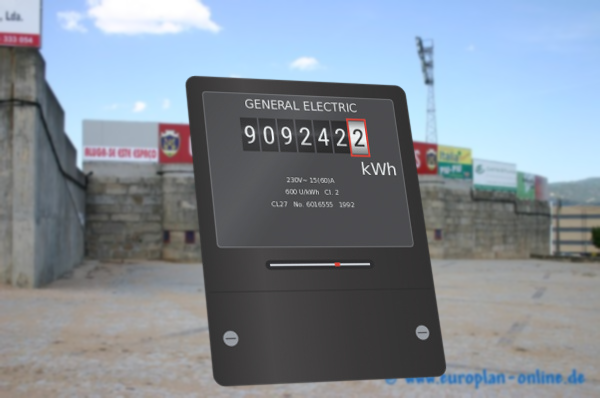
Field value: 909242.2 kWh
